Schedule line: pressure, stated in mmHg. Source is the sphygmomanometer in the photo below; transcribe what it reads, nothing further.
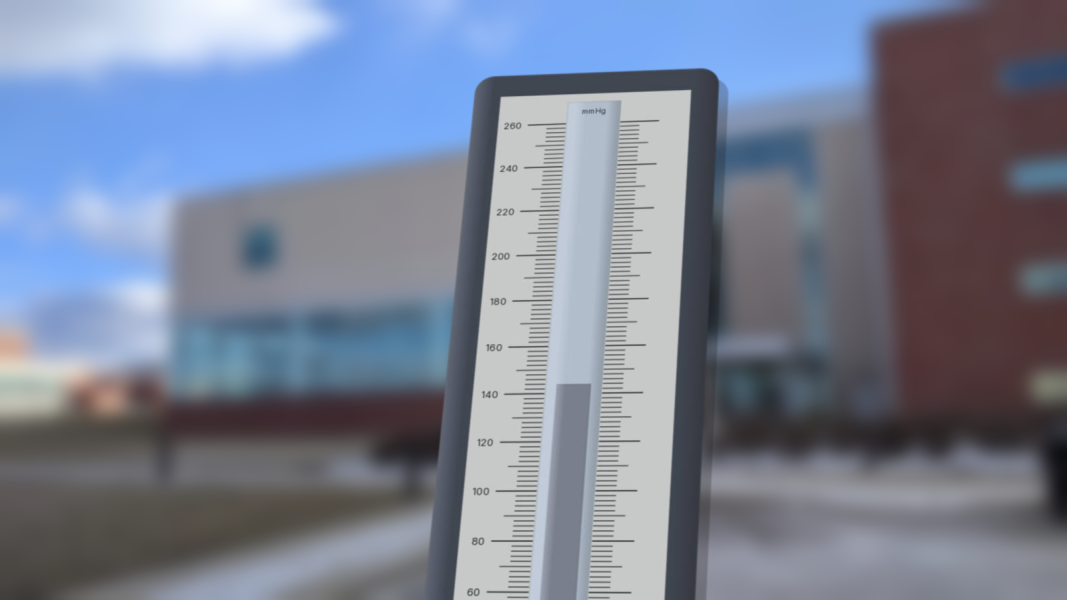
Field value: 144 mmHg
